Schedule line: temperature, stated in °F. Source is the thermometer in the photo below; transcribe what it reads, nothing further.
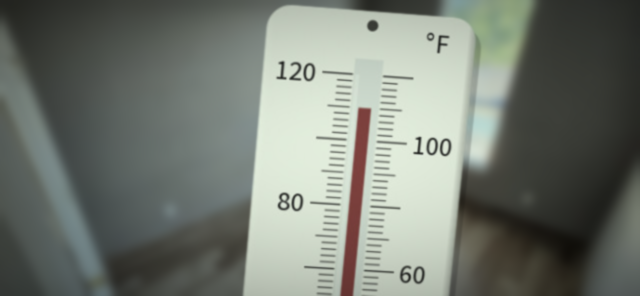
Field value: 110 °F
